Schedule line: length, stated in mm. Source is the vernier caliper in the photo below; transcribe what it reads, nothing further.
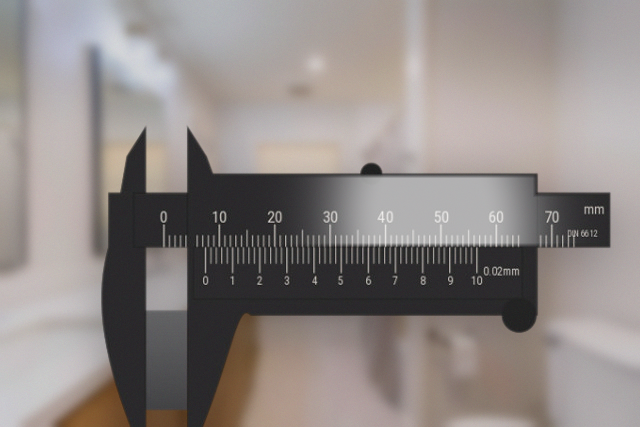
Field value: 7.5 mm
